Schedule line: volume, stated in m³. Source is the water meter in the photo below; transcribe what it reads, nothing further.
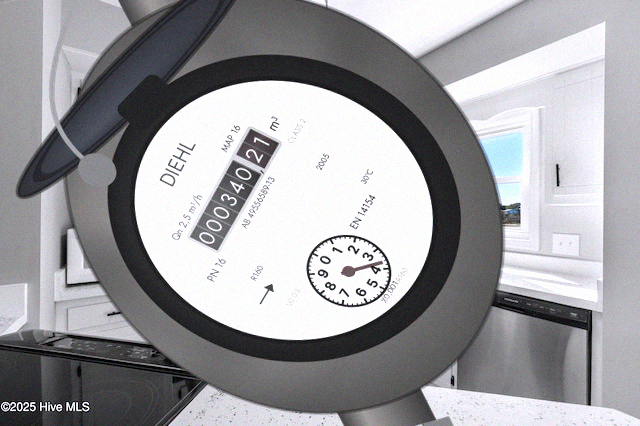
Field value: 340.213 m³
